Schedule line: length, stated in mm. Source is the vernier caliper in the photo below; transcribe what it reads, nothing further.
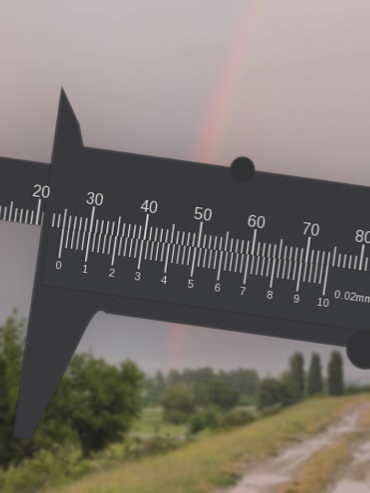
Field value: 25.0 mm
